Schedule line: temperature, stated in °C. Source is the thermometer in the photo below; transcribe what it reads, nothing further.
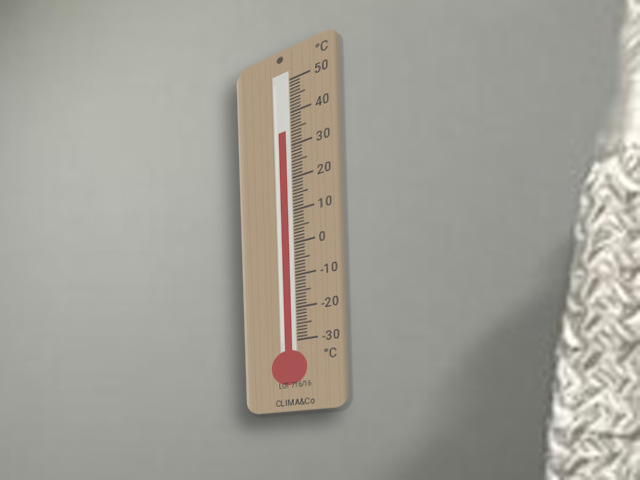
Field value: 35 °C
